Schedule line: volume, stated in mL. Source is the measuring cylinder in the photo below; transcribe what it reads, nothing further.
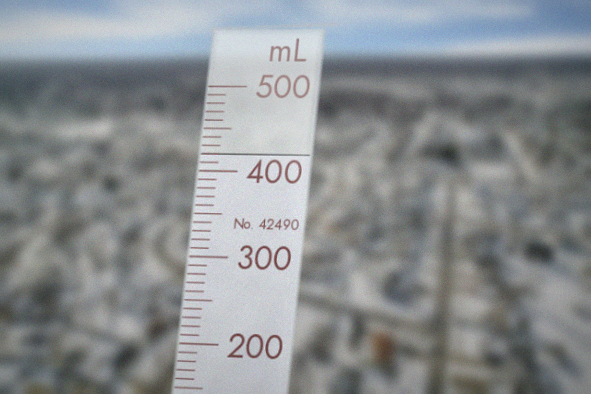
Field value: 420 mL
